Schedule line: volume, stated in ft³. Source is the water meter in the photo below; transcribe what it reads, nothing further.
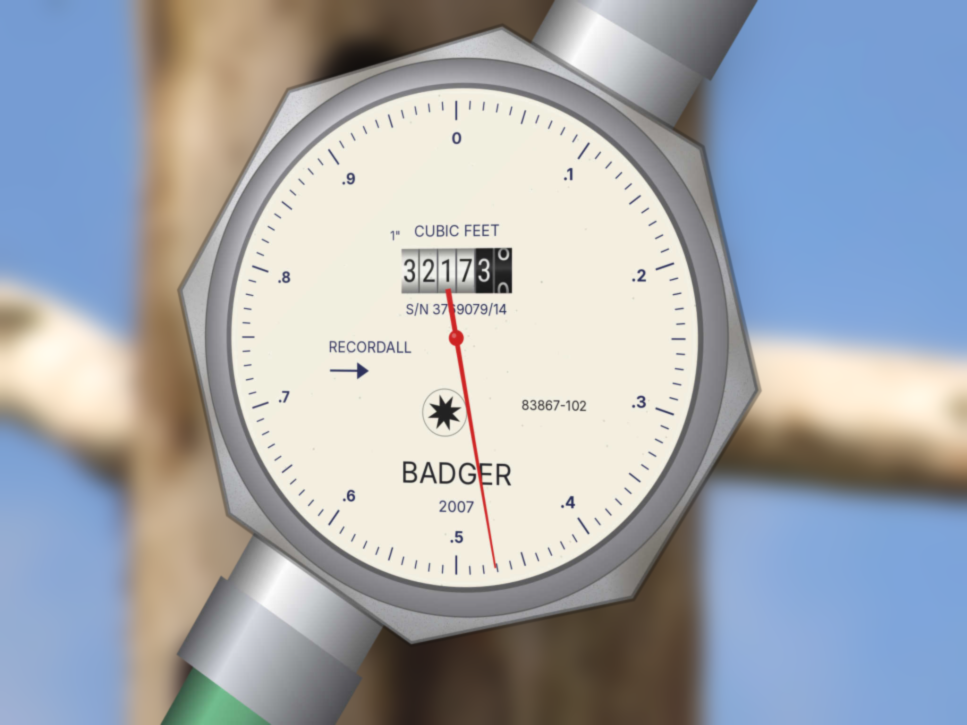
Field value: 321738.47 ft³
